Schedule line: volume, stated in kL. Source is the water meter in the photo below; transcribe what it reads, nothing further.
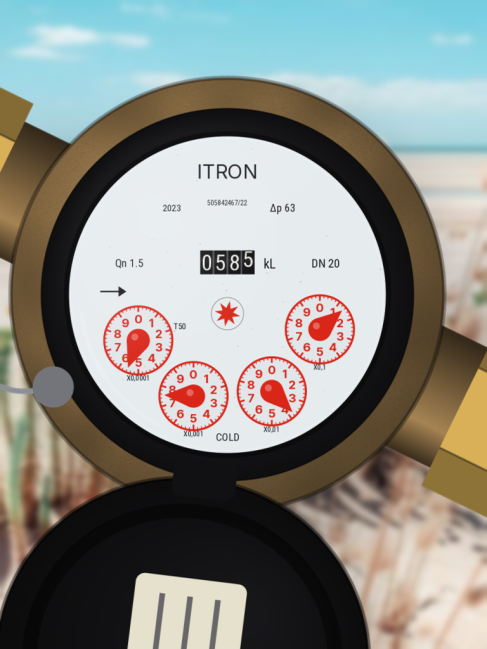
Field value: 585.1375 kL
